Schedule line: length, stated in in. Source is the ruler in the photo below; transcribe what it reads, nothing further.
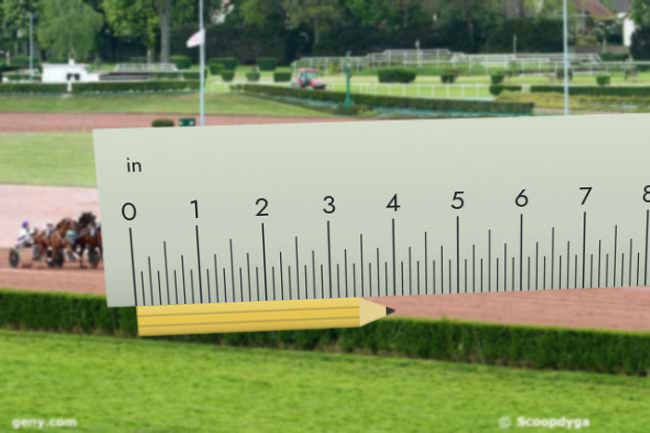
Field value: 4 in
